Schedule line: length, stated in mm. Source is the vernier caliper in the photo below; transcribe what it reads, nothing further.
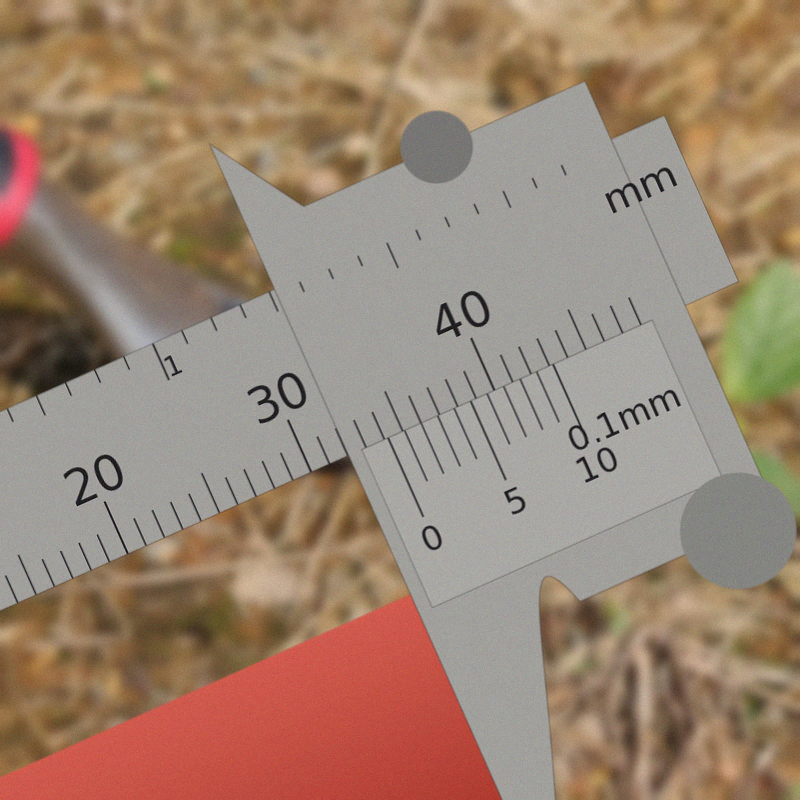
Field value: 34.2 mm
